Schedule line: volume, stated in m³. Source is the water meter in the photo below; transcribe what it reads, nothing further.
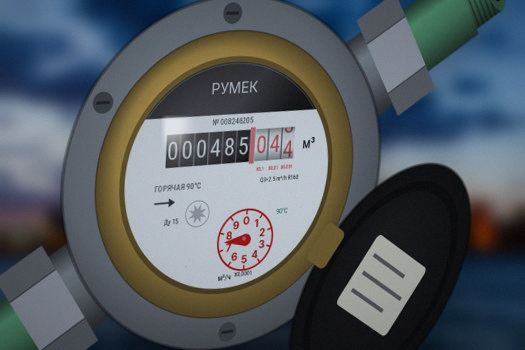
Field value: 485.0437 m³
